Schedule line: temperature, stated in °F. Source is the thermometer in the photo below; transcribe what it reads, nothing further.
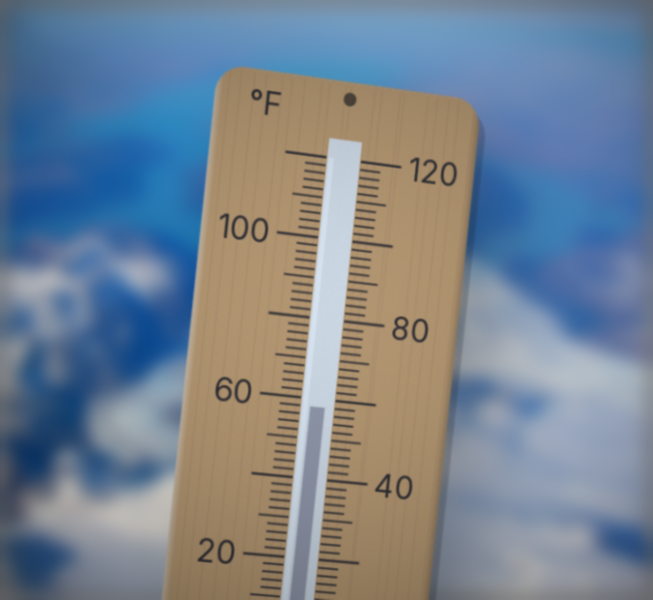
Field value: 58 °F
